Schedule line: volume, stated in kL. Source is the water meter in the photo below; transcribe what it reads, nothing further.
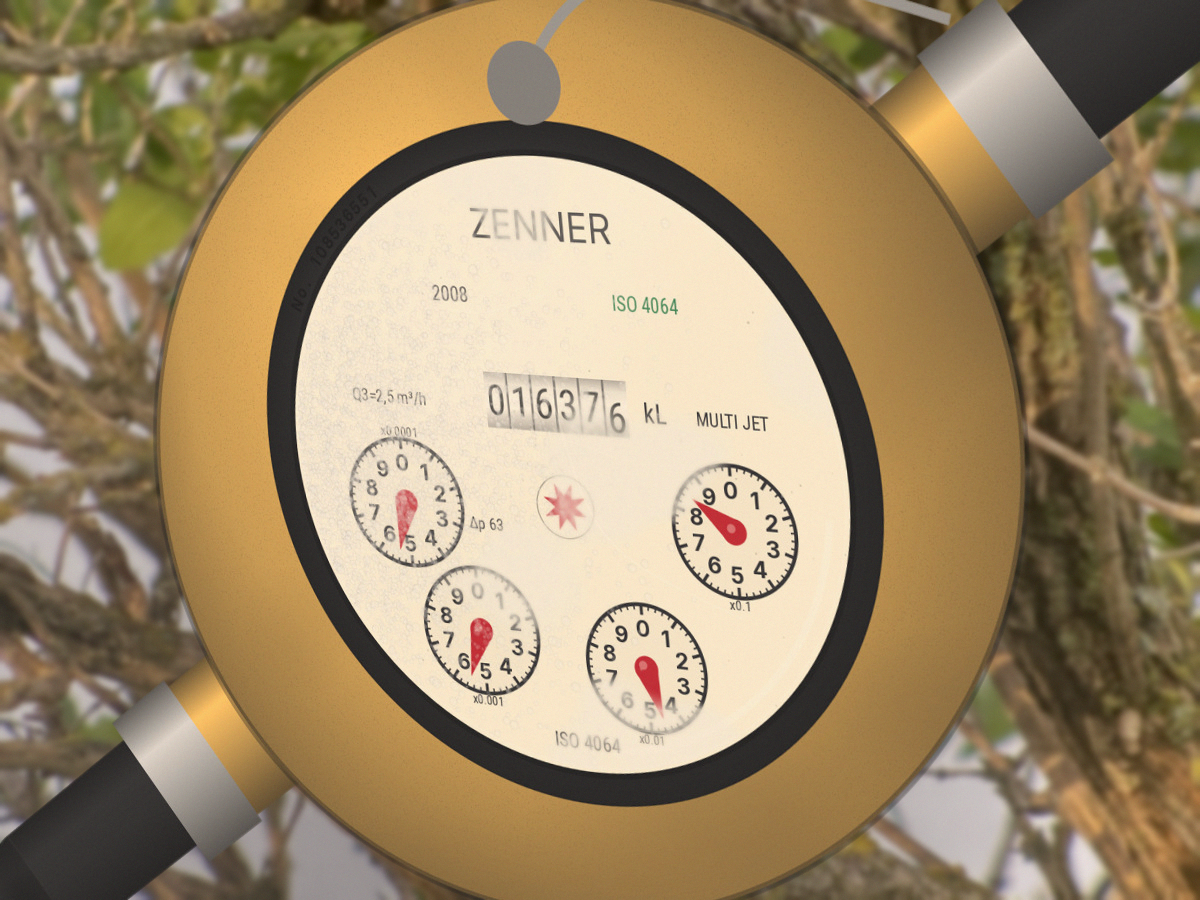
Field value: 16375.8455 kL
